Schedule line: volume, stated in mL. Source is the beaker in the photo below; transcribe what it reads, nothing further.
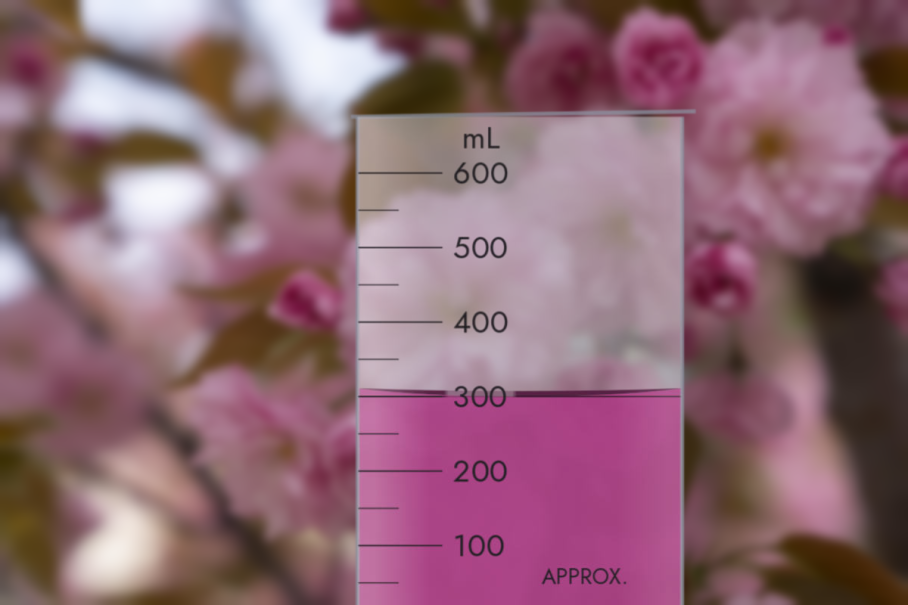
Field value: 300 mL
